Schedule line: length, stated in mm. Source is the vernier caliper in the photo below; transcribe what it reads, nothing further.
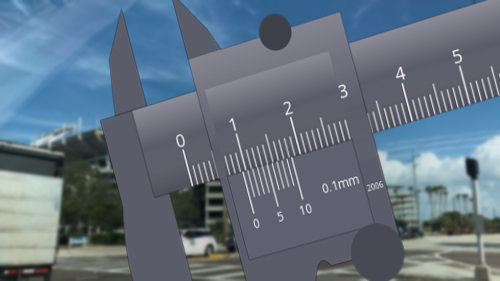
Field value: 9.4 mm
